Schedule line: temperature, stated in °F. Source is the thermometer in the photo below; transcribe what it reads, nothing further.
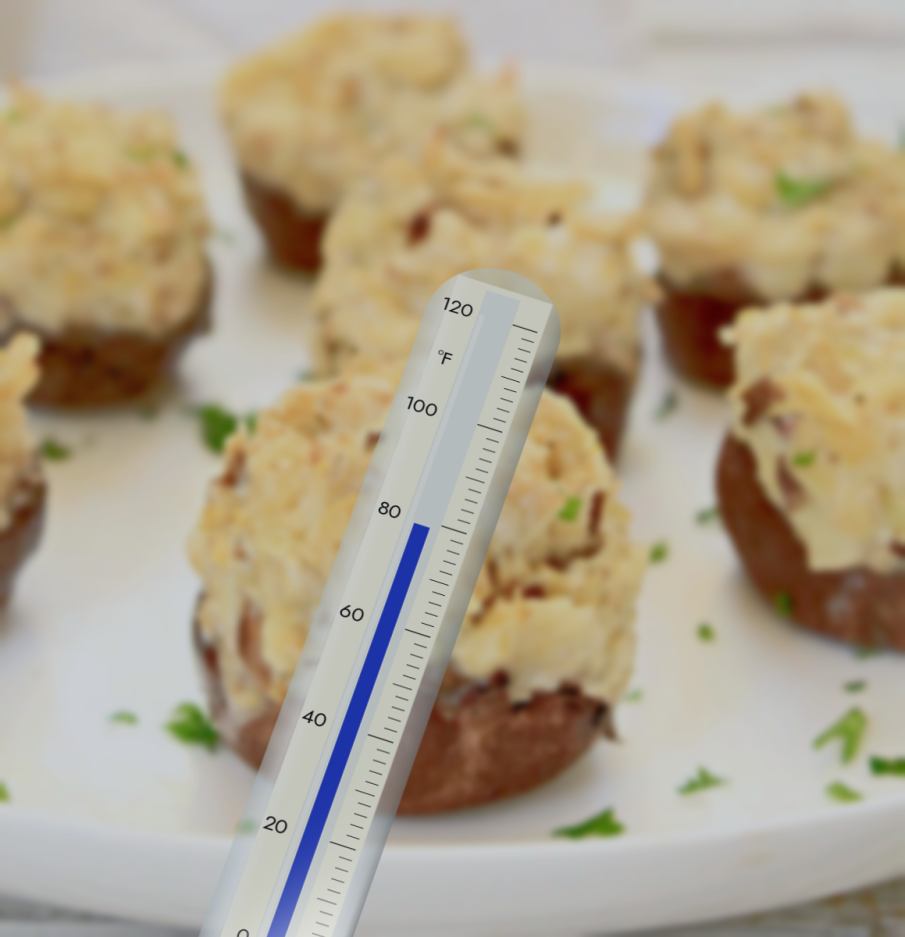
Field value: 79 °F
